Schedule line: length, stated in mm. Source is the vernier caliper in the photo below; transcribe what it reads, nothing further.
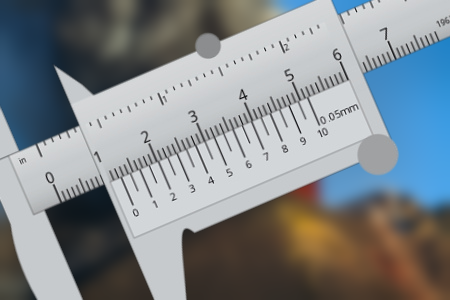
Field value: 12.5 mm
